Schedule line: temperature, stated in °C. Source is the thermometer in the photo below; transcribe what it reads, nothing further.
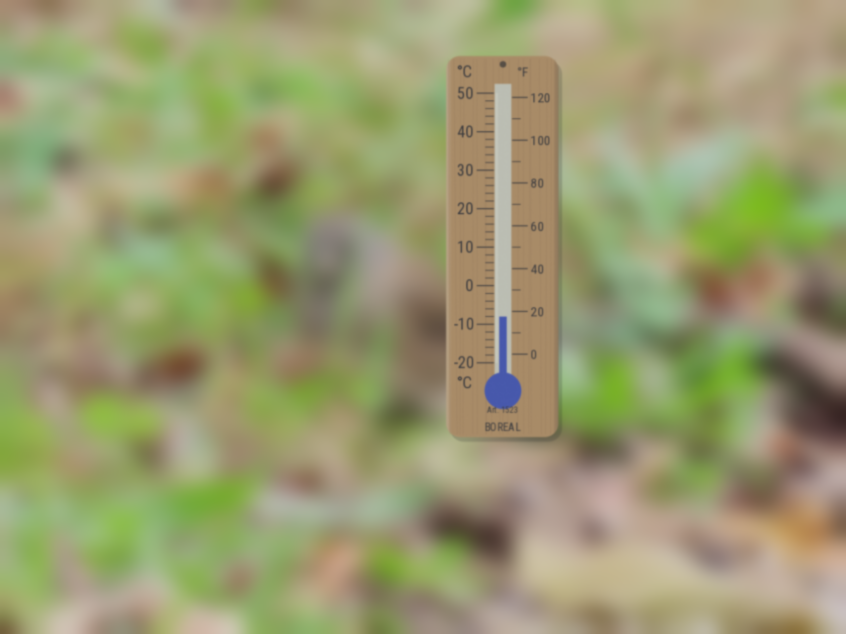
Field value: -8 °C
